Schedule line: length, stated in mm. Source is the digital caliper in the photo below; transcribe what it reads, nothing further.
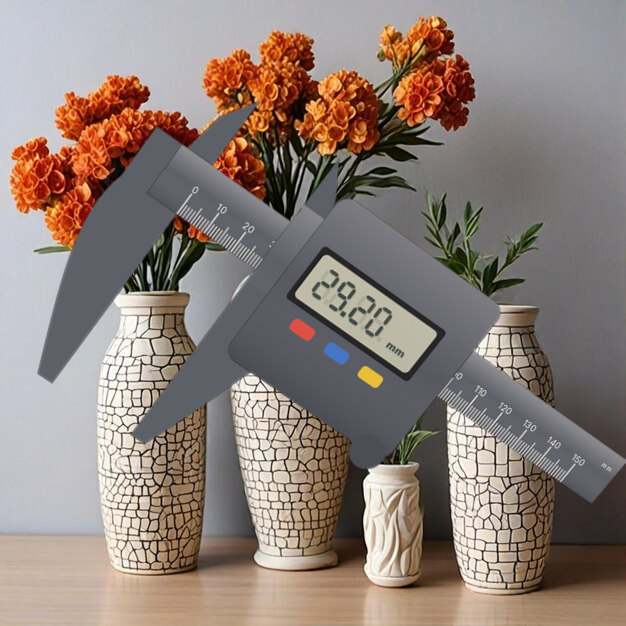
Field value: 29.20 mm
